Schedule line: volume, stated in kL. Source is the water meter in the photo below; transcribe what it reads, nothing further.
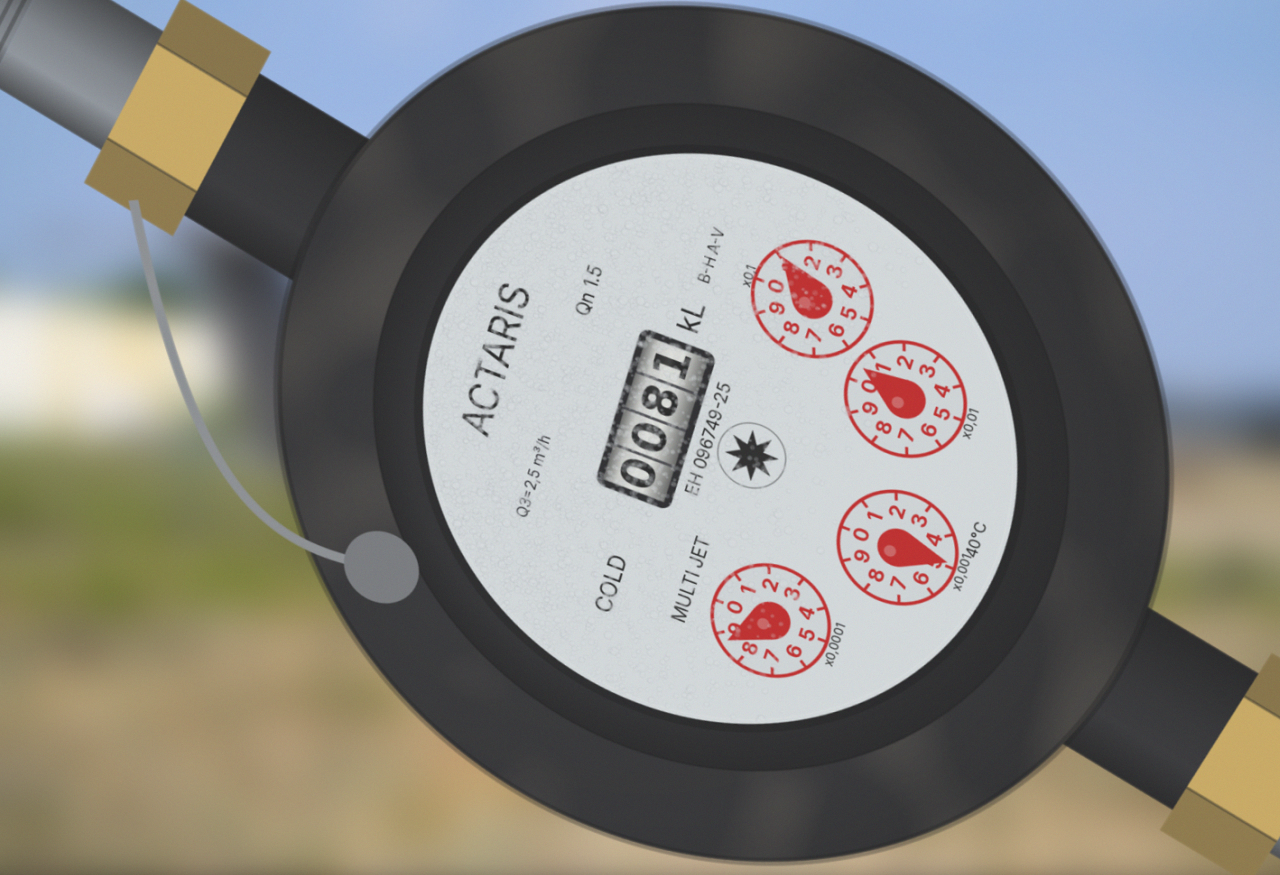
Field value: 81.1048 kL
